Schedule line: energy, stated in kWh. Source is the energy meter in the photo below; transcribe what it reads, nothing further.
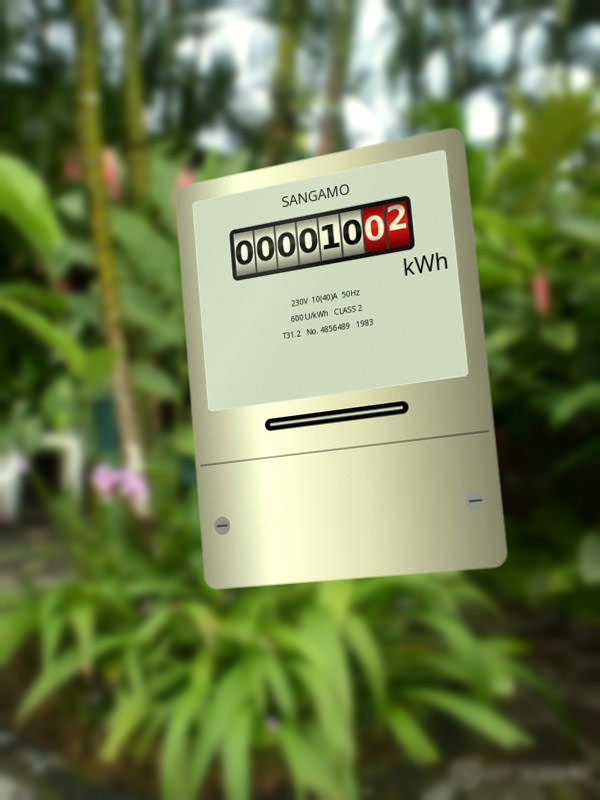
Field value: 10.02 kWh
